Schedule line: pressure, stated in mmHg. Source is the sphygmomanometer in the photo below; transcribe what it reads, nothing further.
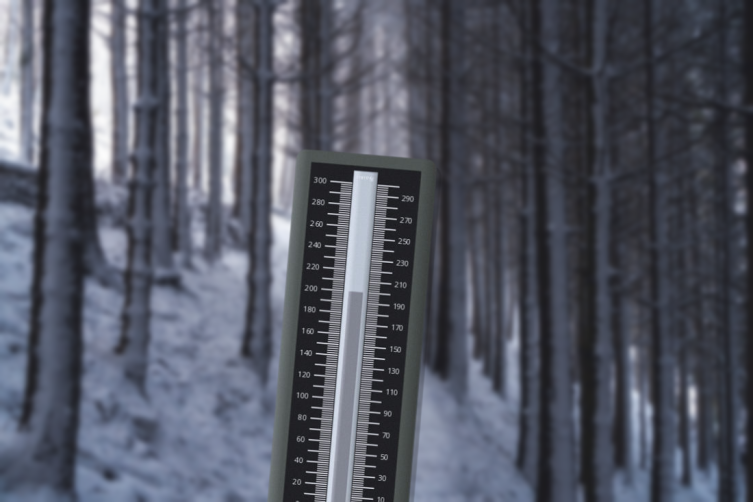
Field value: 200 mmHg
